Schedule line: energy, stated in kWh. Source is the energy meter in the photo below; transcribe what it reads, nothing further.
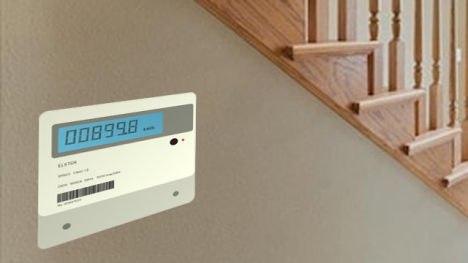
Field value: 899.8 kWh
